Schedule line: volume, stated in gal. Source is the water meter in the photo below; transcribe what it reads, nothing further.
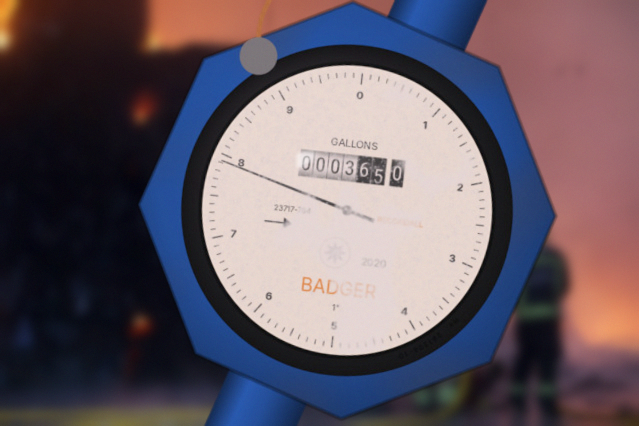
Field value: 3647.9 gal
